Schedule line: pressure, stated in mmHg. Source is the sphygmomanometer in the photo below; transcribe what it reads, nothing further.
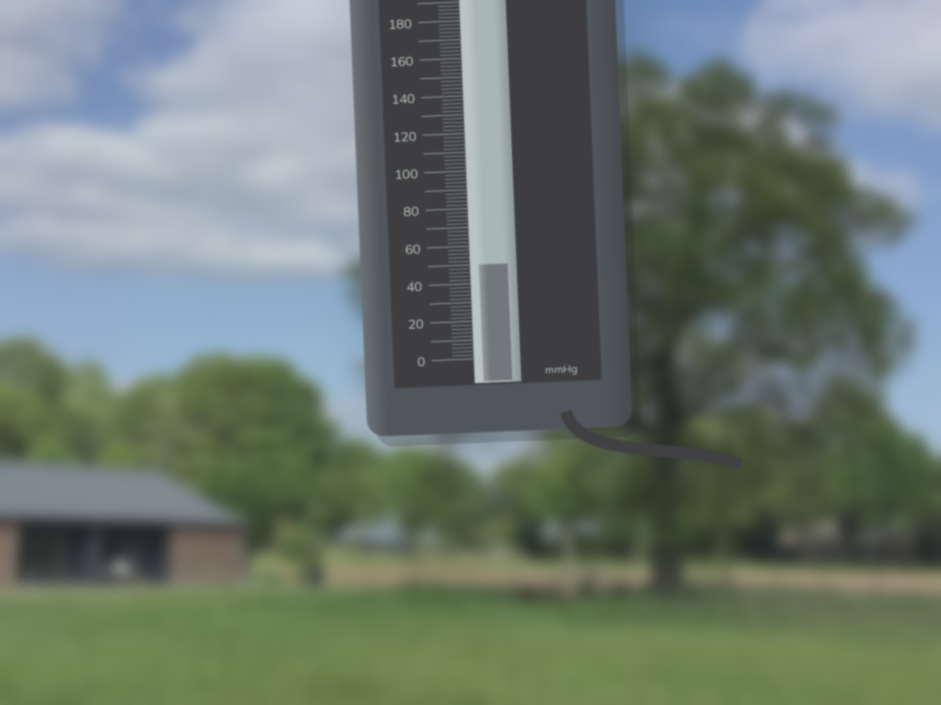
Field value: 50 mmHg
